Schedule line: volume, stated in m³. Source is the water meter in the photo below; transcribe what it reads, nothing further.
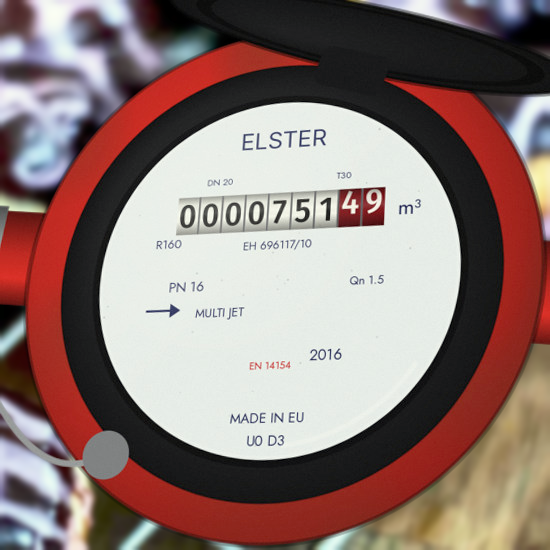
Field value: 751.49 m³
